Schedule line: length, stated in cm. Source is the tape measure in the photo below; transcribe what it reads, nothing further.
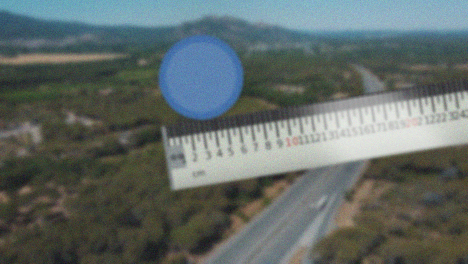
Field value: 7 cm
